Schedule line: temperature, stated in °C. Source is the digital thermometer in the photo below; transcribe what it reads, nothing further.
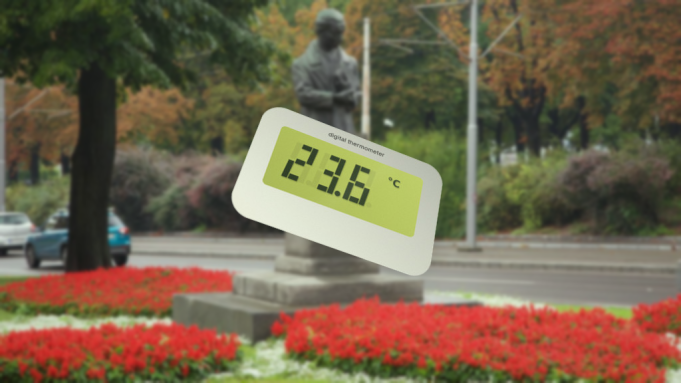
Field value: 23.6 °C
